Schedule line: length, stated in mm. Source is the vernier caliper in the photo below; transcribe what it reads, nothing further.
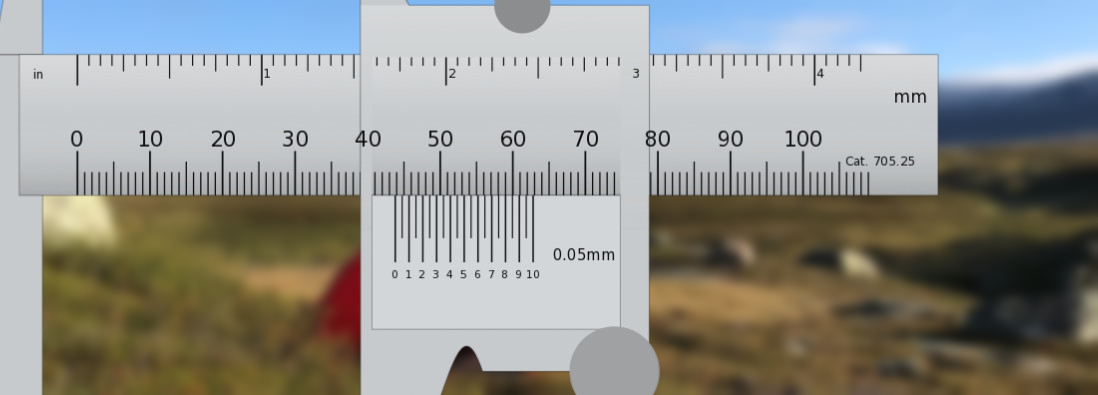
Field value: 43.8 mm
